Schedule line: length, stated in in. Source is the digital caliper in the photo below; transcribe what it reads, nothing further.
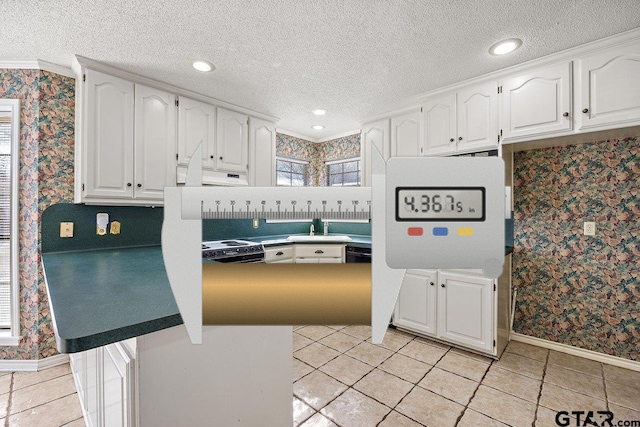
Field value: 4.3675 in
